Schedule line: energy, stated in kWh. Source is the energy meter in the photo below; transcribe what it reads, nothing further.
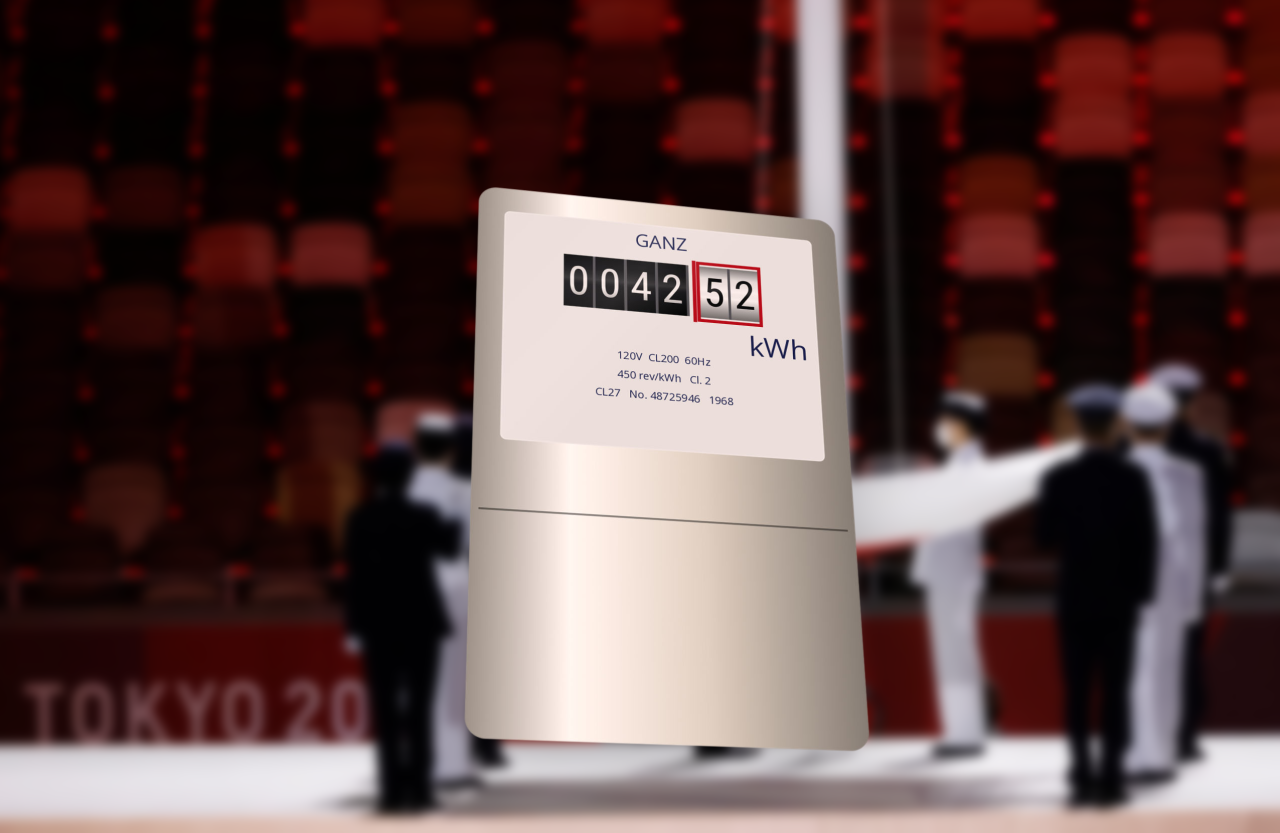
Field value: 42.52 kWh
